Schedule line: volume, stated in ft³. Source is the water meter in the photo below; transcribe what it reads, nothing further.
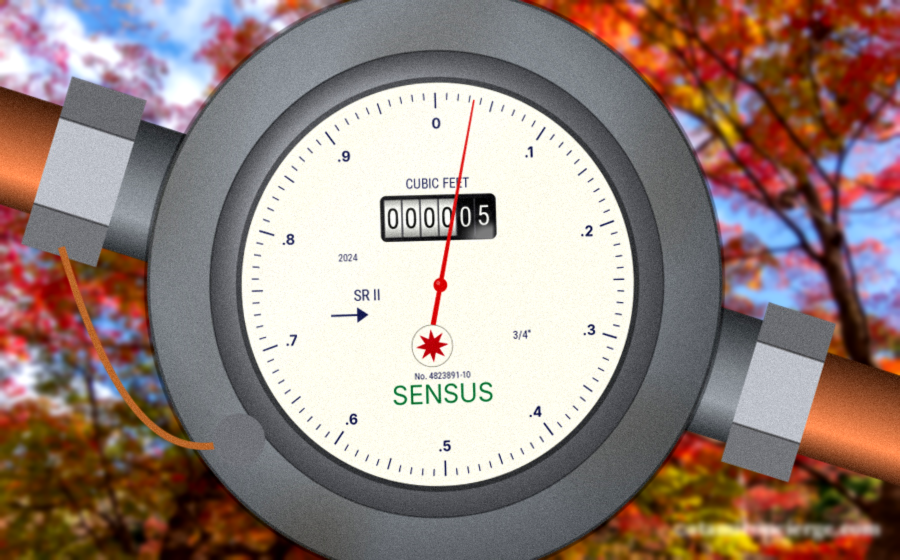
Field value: 5.03 ft³
